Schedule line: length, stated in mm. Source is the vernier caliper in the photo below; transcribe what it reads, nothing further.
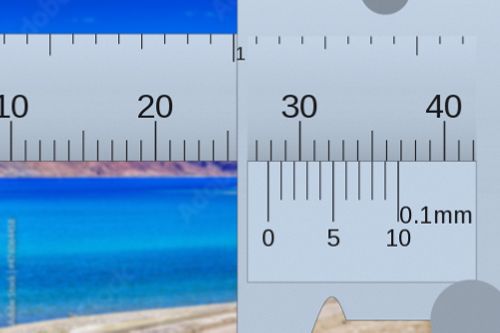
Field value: 27.8 mm
